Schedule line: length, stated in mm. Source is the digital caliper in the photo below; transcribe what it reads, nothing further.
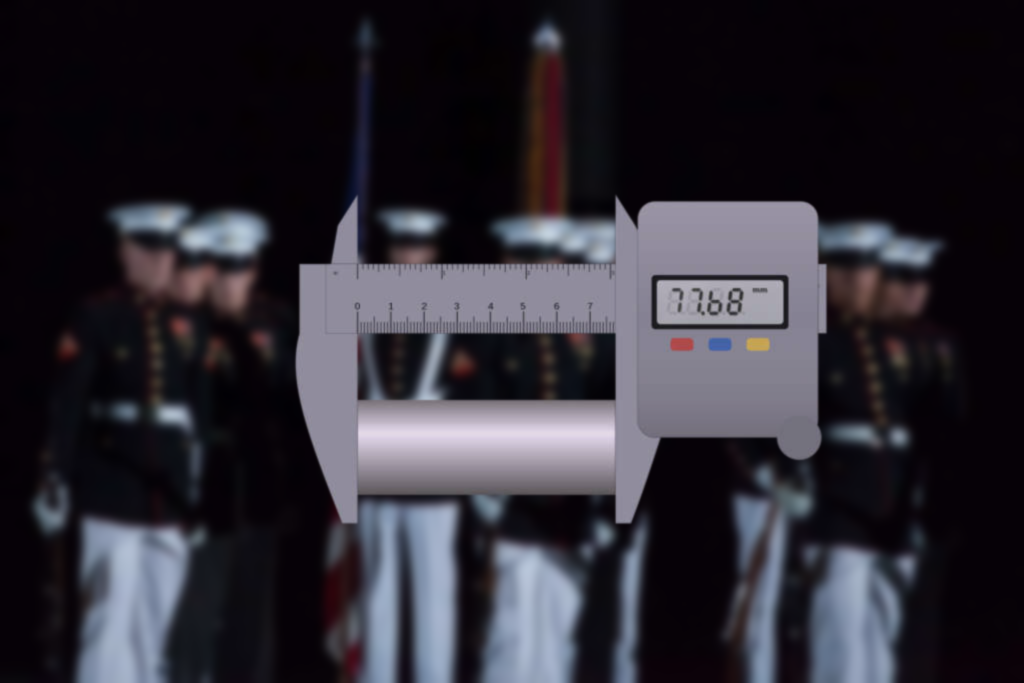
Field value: 77.68 mm
